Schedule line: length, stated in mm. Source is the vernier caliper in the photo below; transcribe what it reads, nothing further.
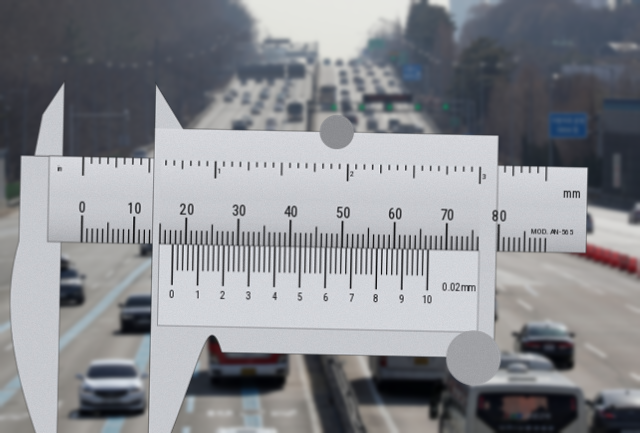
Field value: 17.5 mm
